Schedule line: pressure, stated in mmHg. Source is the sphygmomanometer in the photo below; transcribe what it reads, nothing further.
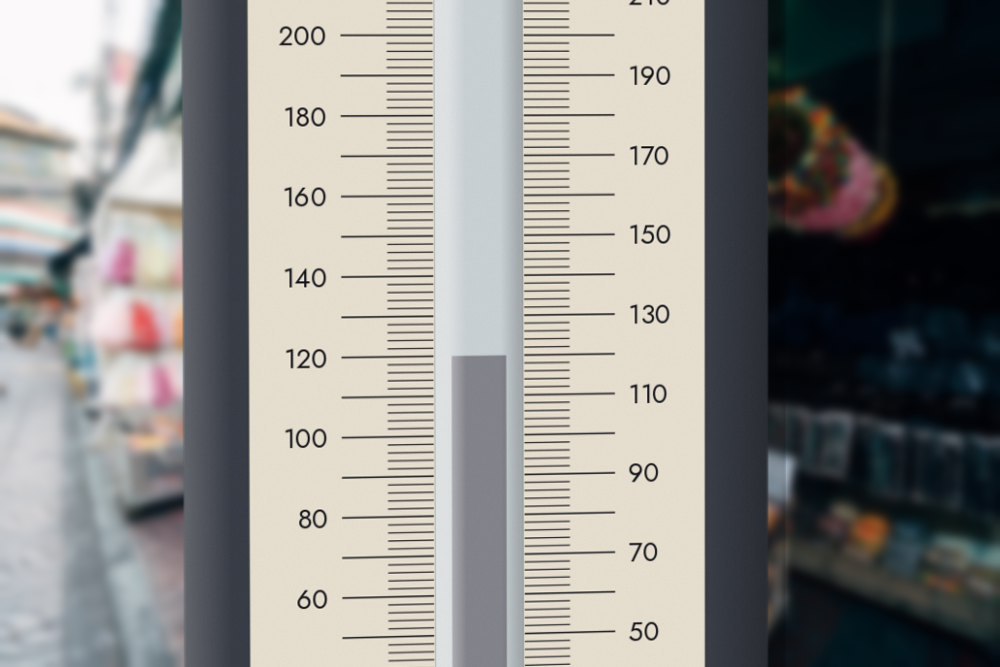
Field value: 120 mmHg
